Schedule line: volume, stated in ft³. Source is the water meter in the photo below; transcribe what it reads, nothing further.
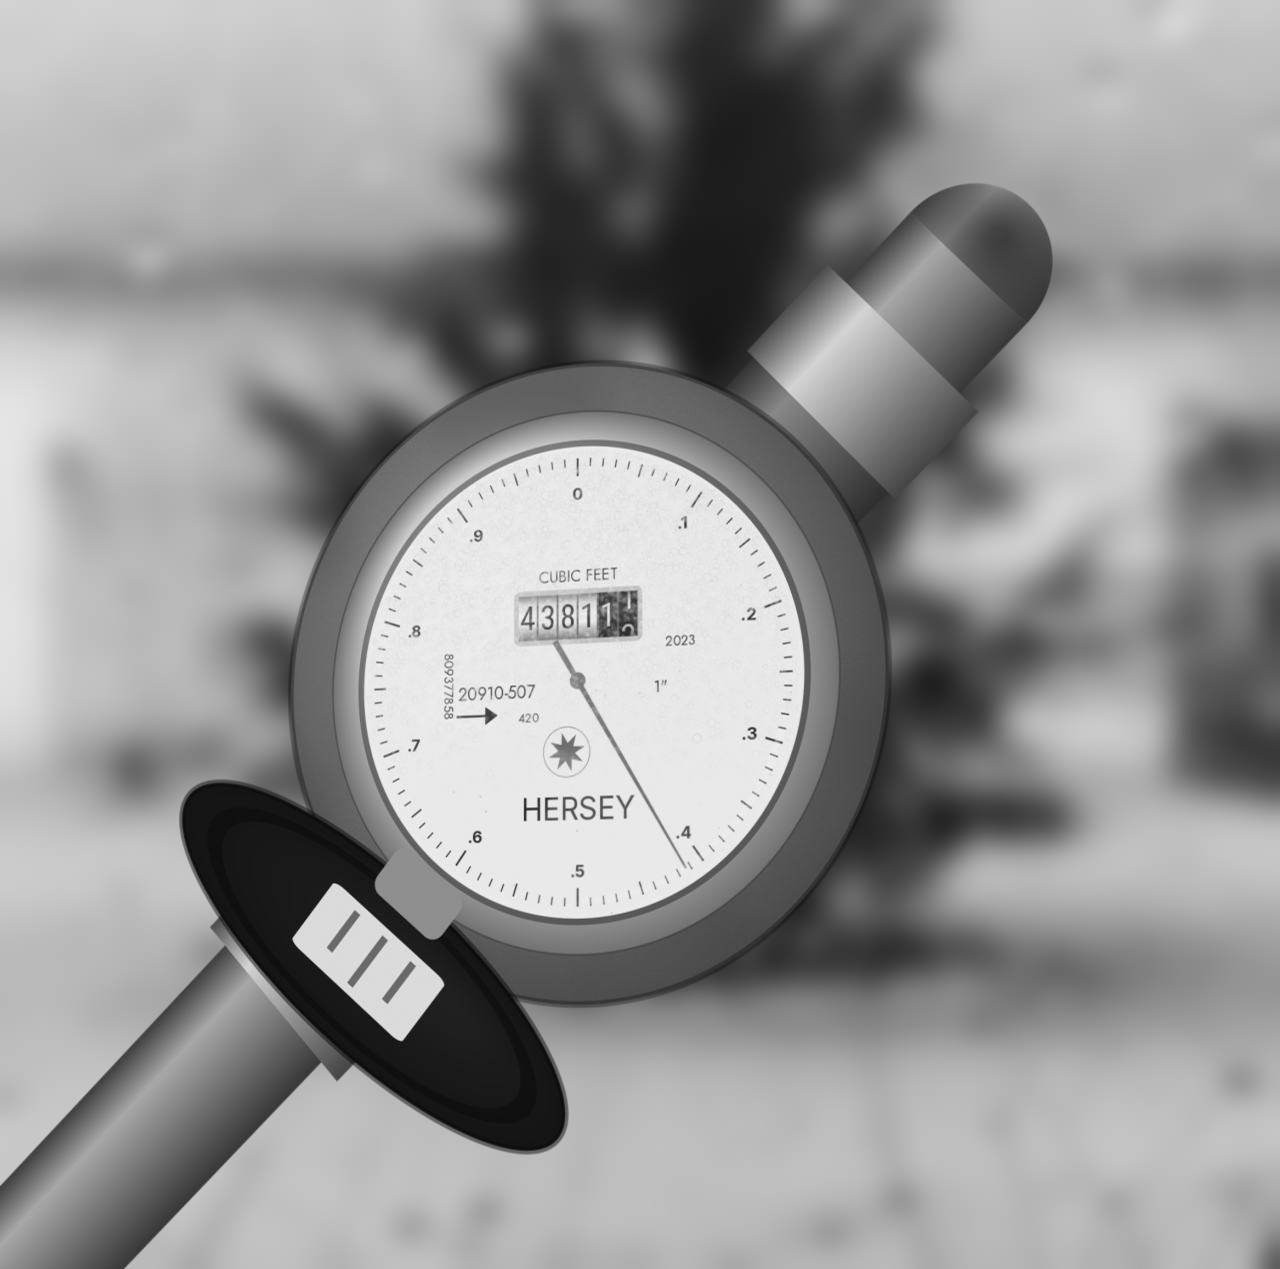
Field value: 438111.41 ft³
